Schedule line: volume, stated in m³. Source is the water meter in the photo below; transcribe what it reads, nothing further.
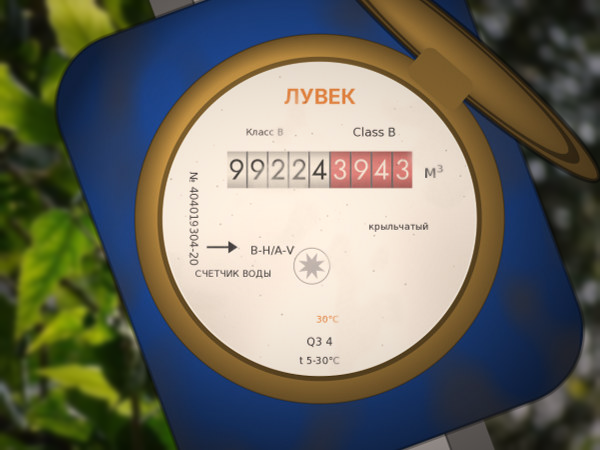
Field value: 99224.3943 m³
